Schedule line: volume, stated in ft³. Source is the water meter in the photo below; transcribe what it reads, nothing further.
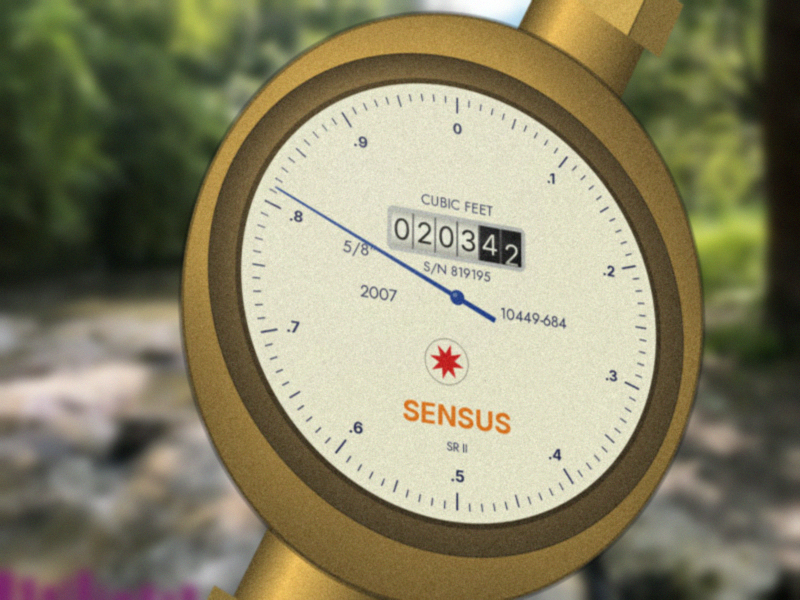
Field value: 20341.81 ft³
